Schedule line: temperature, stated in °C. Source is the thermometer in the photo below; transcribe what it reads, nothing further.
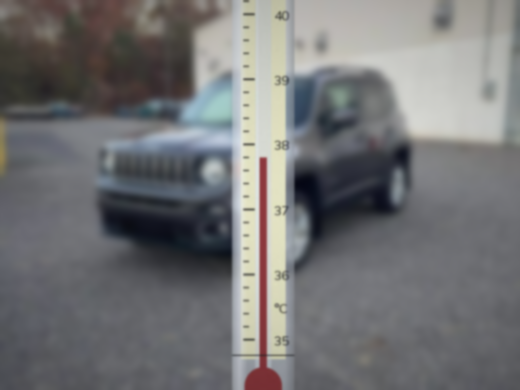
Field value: 37.8 °C
